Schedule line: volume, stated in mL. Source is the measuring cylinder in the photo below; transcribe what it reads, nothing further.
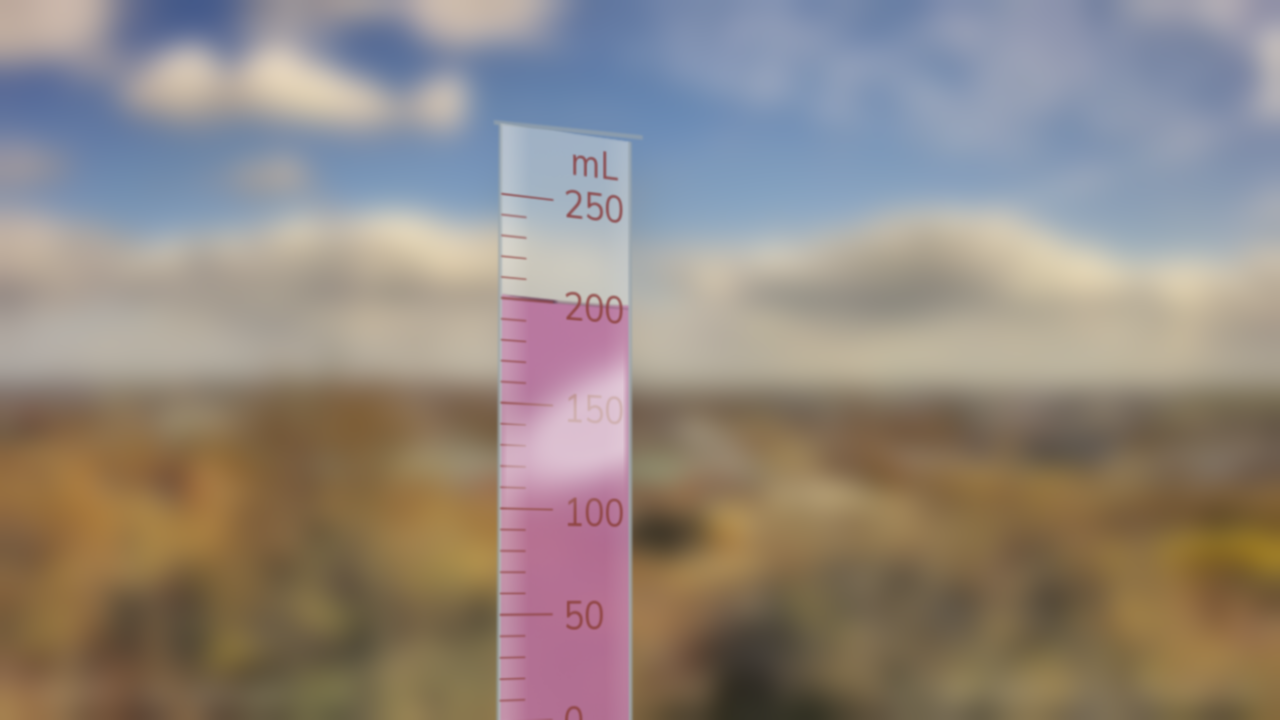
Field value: 200 mL
